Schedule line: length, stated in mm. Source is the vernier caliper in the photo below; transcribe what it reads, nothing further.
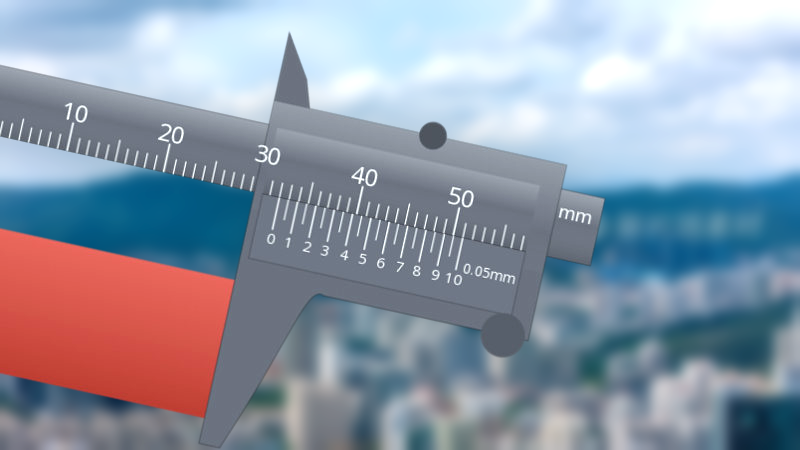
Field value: 32.0 mm
